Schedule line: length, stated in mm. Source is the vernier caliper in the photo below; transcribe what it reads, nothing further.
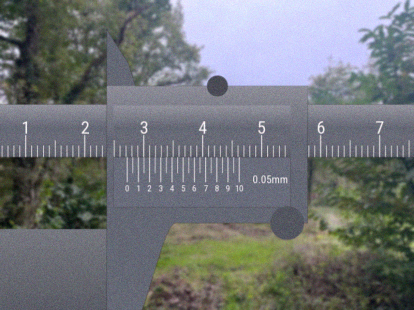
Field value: 27.2 mm
